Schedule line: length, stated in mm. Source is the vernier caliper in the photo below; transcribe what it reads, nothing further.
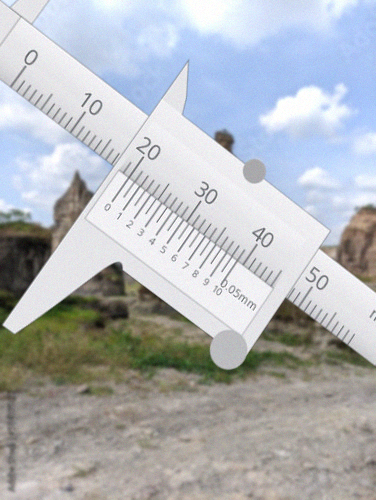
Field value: 20.0 mm
